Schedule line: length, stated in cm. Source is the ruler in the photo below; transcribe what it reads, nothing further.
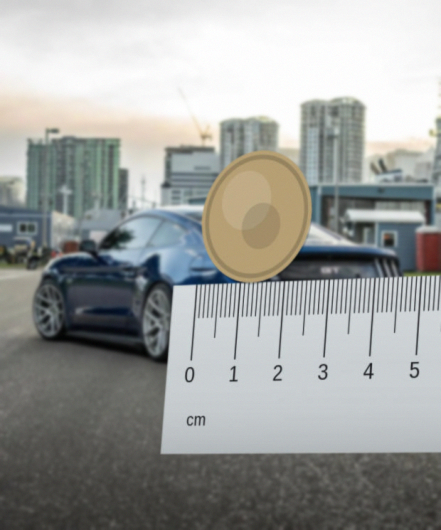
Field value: 2.5 cm
